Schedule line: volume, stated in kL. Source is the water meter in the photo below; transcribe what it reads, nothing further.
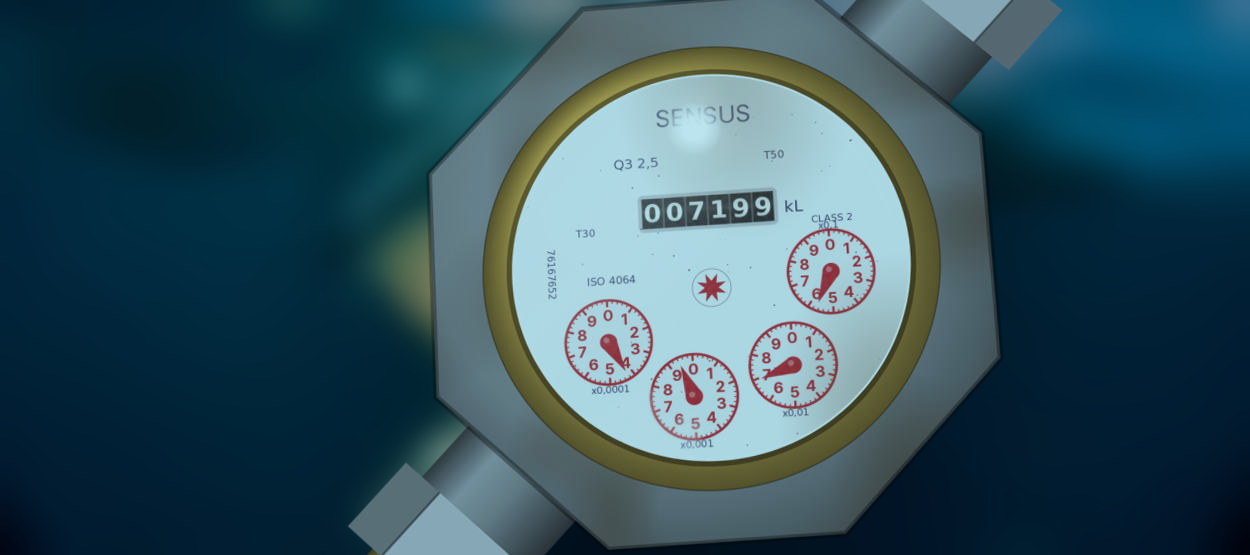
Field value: 7199.5694 kL
